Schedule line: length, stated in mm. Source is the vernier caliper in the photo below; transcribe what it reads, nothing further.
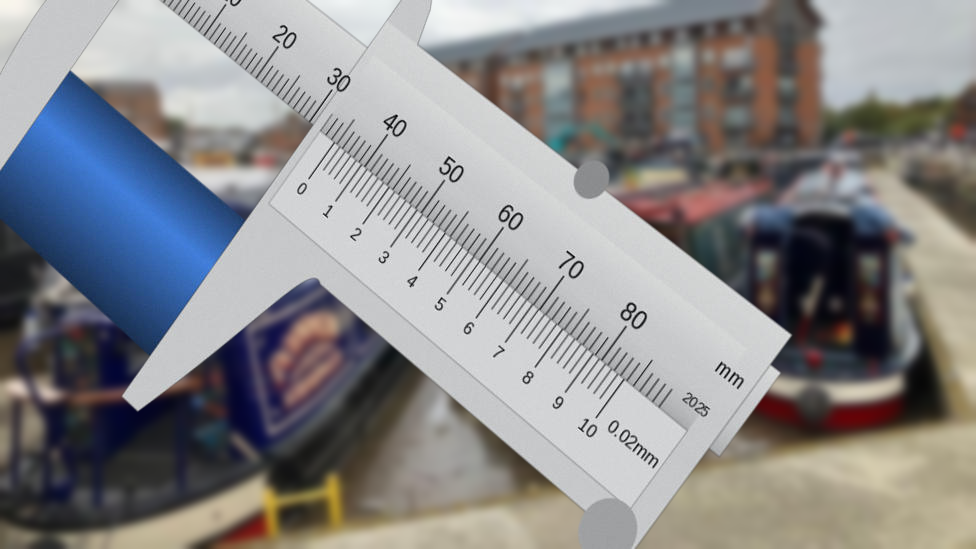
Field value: 34.6 mm
